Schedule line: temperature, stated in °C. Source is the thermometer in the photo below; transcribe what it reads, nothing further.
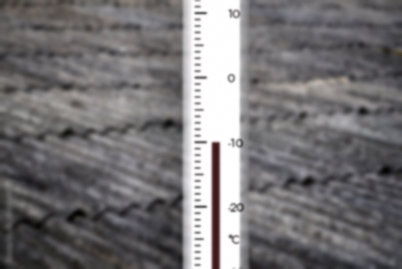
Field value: -10 °C
